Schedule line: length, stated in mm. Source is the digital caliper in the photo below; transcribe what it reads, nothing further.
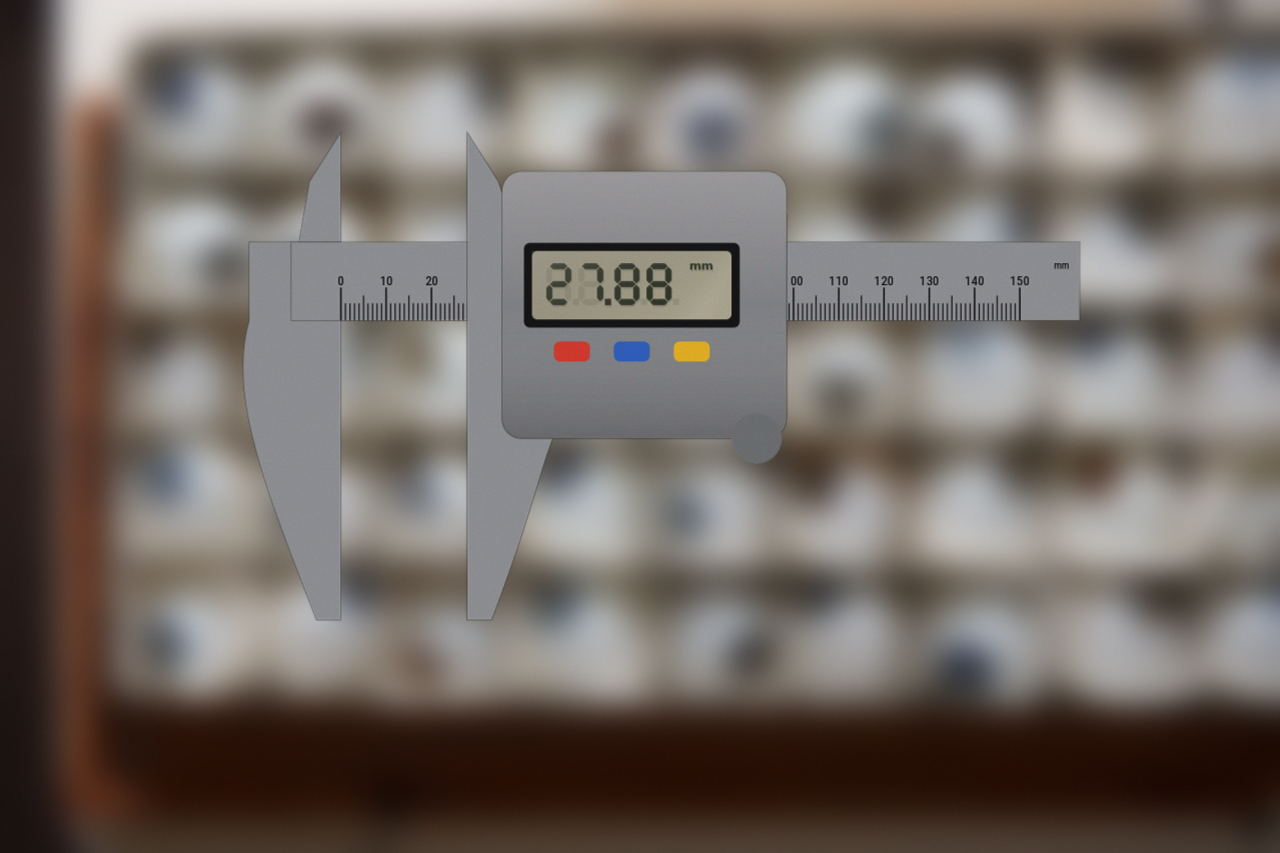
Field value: 27.88 mm
